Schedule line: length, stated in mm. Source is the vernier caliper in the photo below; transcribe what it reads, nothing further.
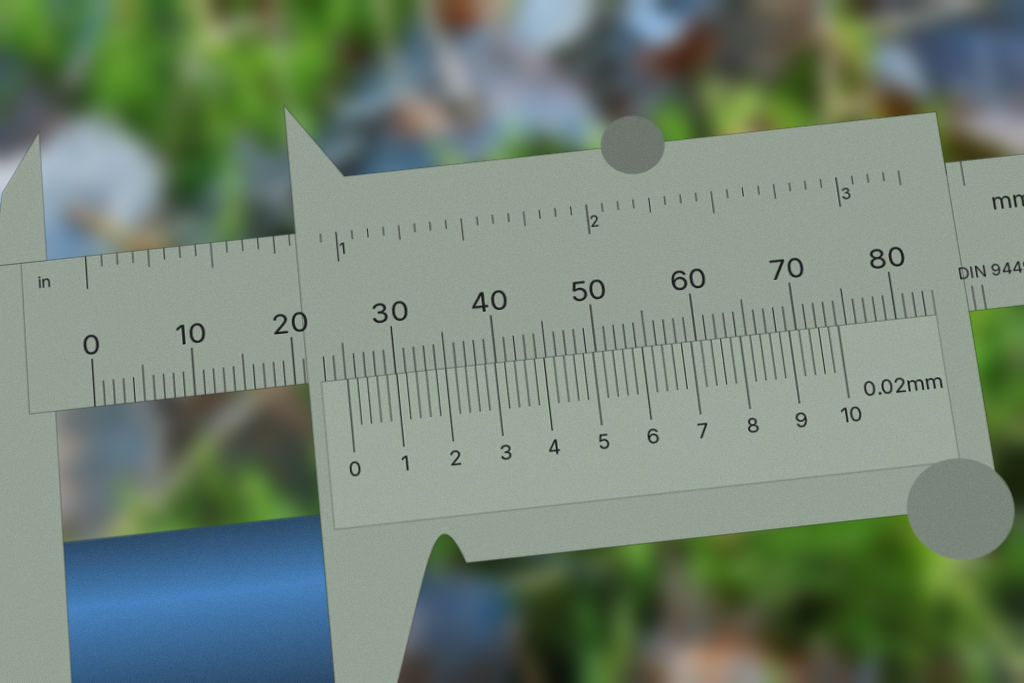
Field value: 25.2 mm
